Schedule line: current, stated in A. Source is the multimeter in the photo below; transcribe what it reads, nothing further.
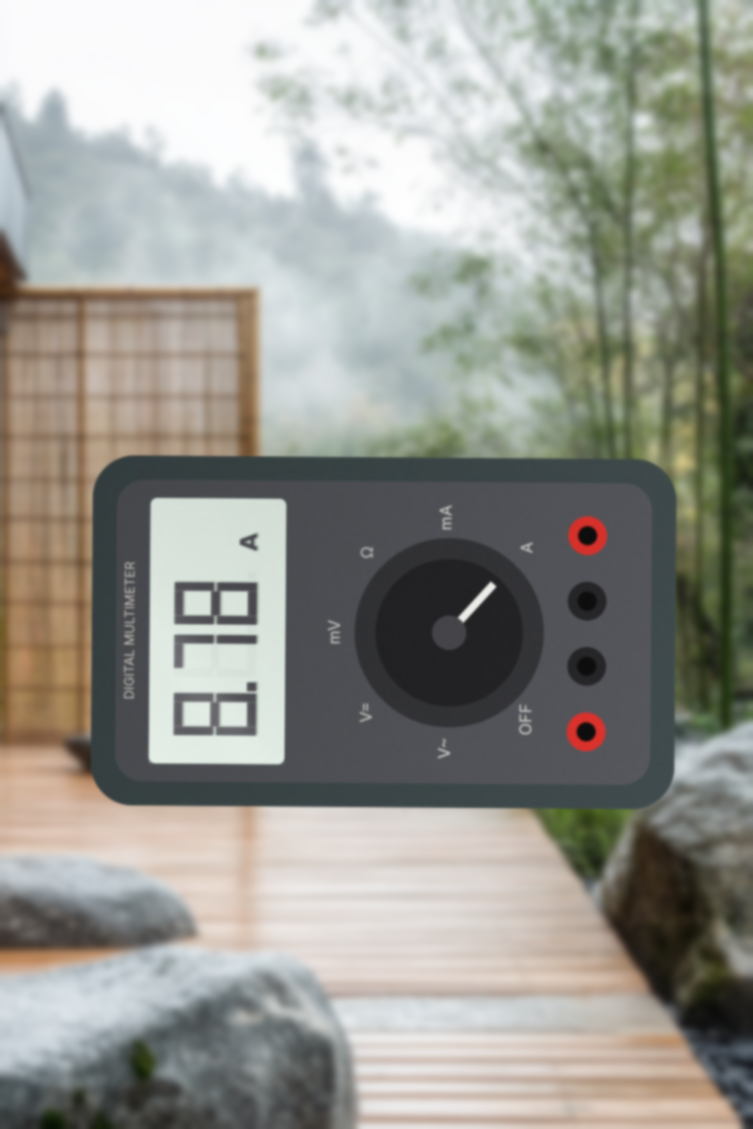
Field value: 8.78 A
